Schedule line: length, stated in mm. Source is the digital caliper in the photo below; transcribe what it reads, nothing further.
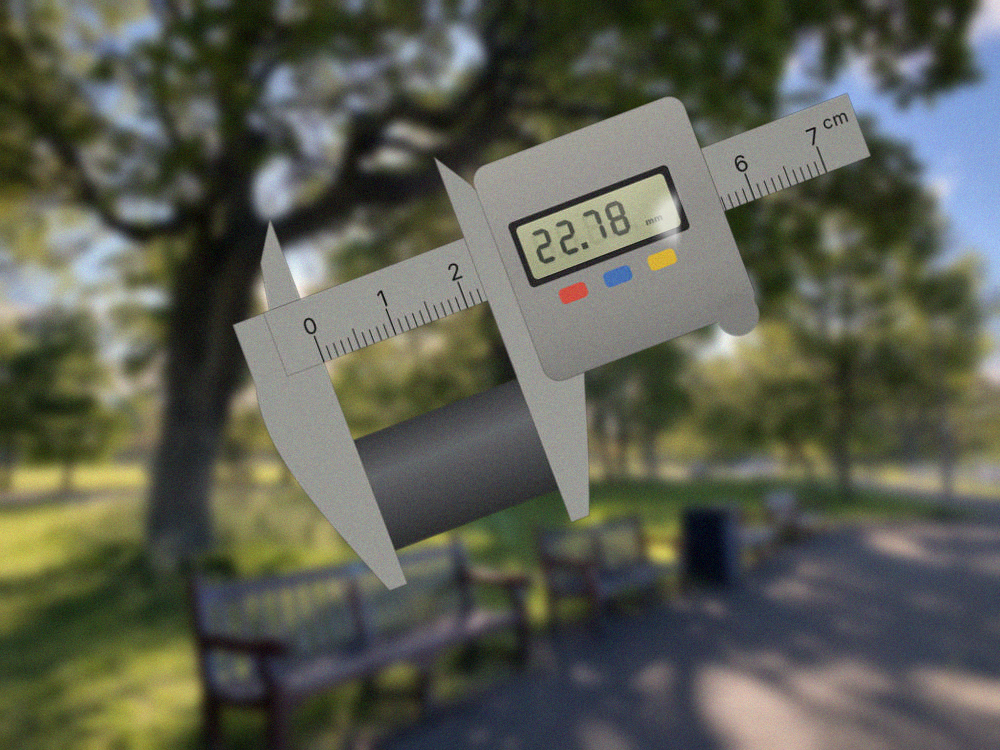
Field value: 22.78 mm
